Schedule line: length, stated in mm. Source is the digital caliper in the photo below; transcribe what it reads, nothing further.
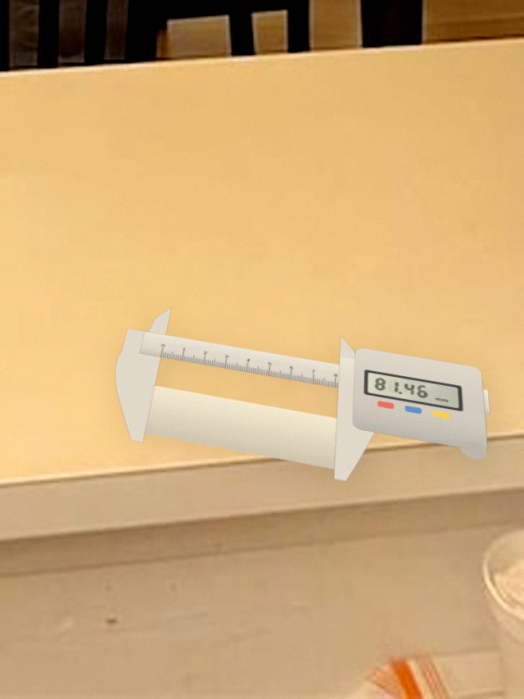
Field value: 81.46 mm
